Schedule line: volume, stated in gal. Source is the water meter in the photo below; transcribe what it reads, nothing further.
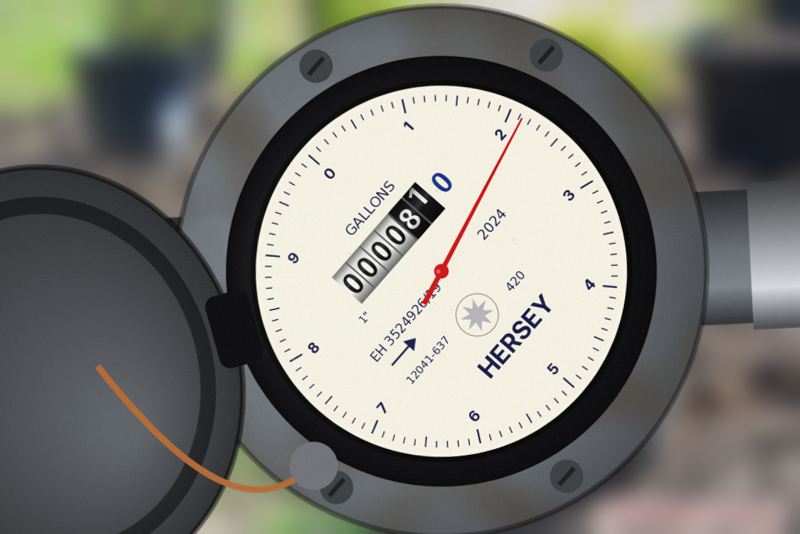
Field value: 812.1 gal
